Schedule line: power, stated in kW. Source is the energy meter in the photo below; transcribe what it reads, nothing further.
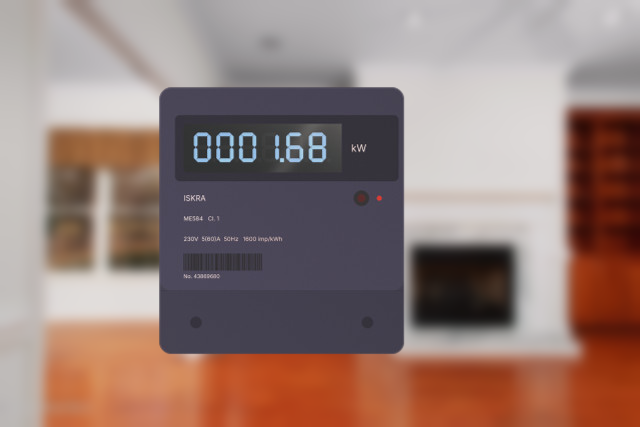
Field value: 1.68 kW
